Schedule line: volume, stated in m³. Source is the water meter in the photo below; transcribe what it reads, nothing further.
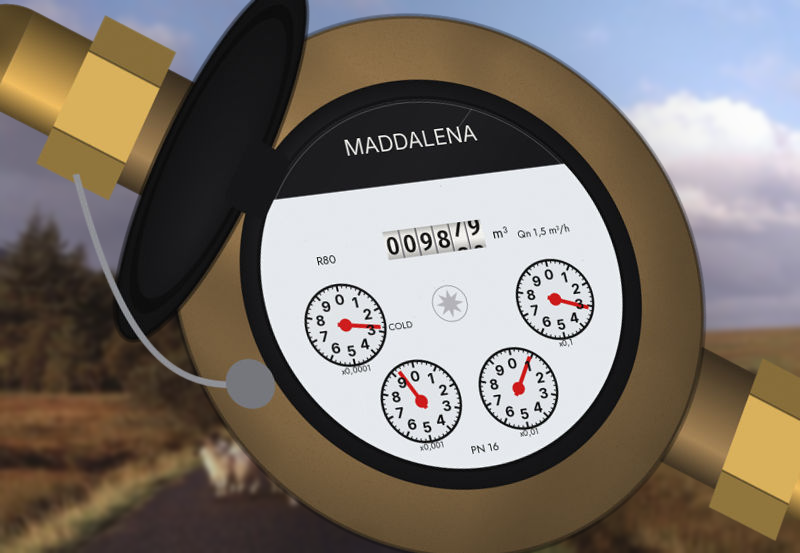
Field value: 9879.3092 m³
